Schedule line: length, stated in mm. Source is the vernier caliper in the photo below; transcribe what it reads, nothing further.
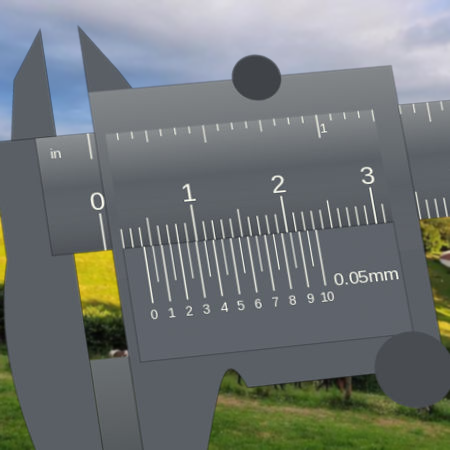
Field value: 4.2 mm
